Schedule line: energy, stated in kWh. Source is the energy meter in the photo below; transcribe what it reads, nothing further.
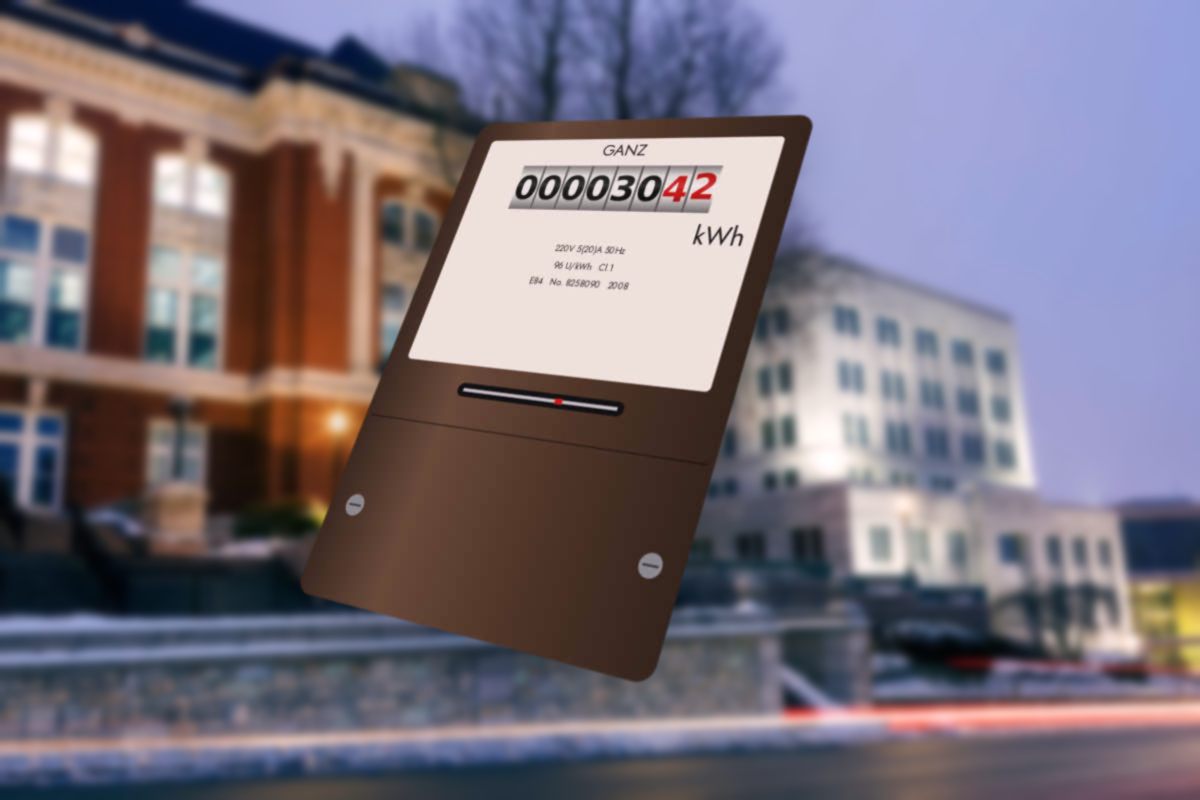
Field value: 30.42 kWh
